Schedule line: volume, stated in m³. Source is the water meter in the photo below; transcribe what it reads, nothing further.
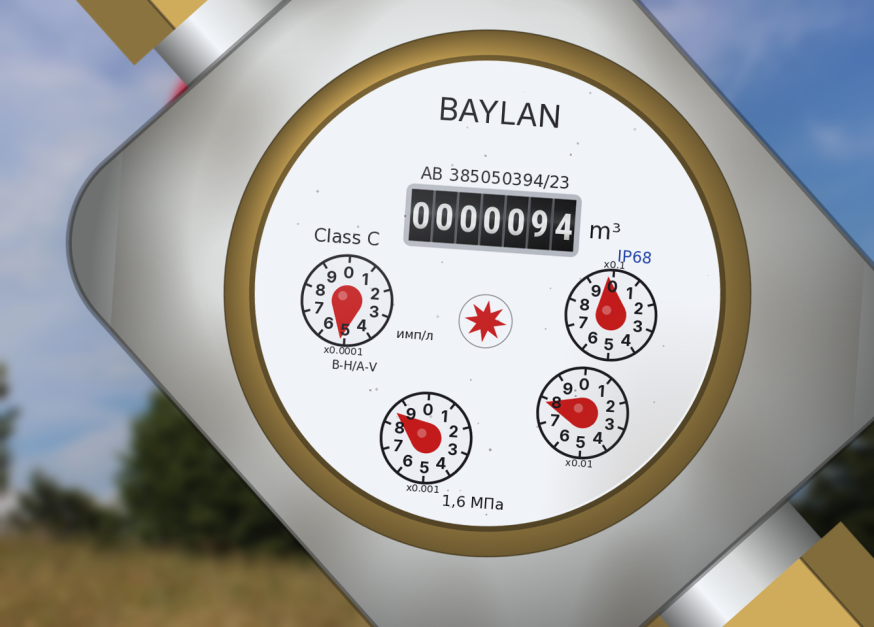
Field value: 93.9785 m³
